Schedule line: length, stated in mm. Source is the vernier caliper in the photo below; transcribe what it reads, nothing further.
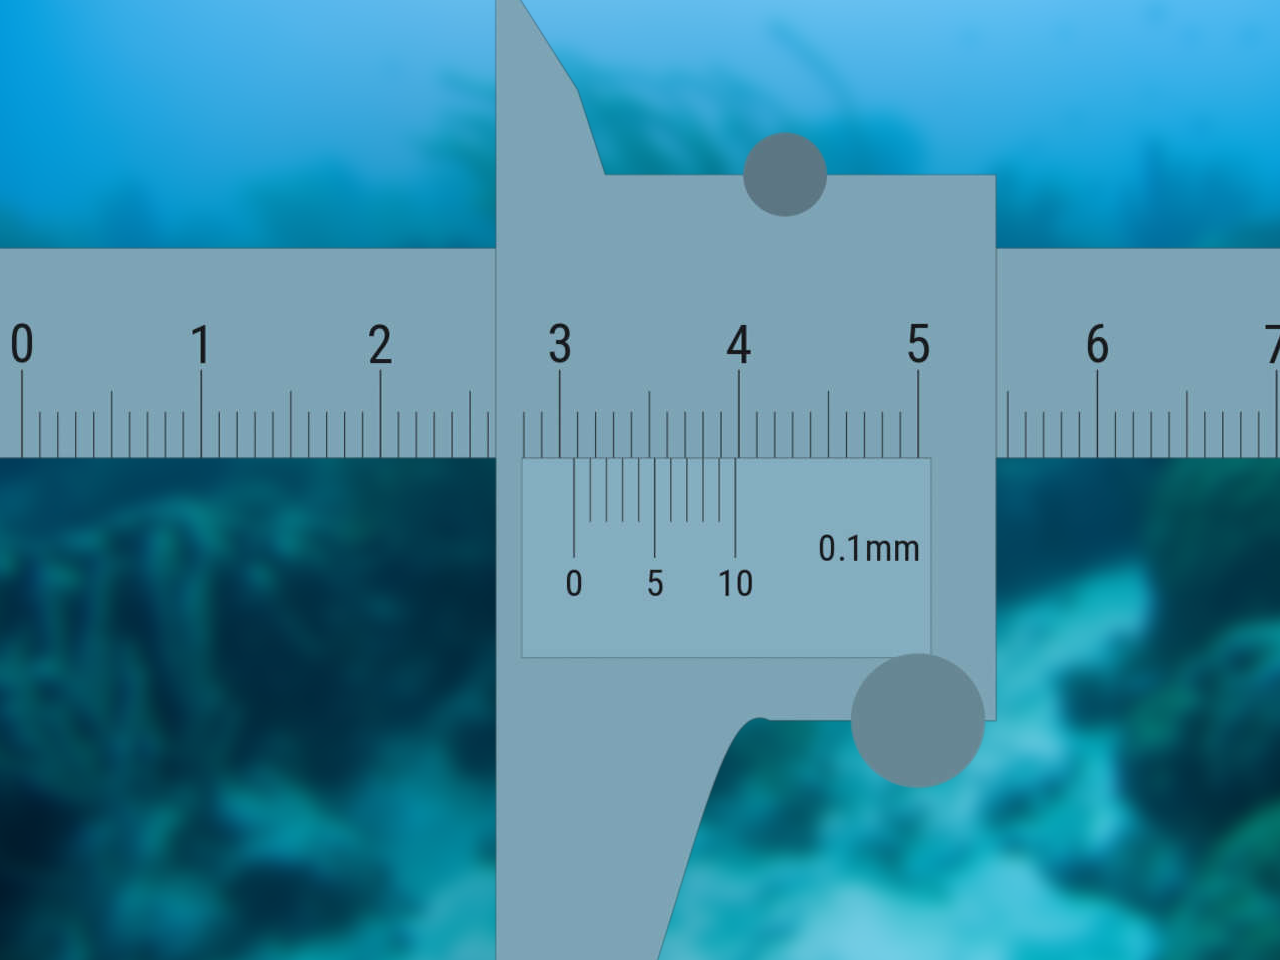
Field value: 30.8 mm
